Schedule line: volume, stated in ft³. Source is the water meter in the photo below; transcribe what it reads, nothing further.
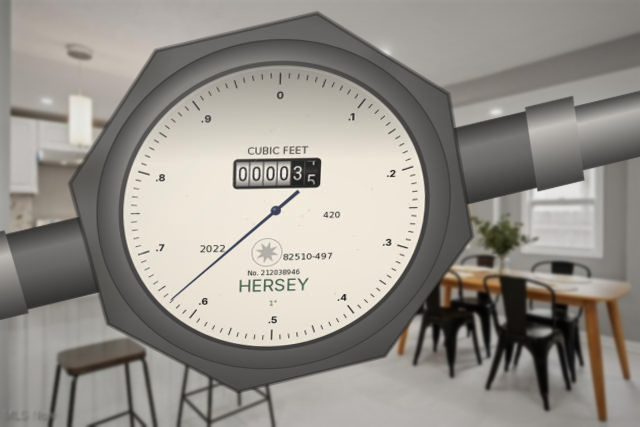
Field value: 34.63 ft³
